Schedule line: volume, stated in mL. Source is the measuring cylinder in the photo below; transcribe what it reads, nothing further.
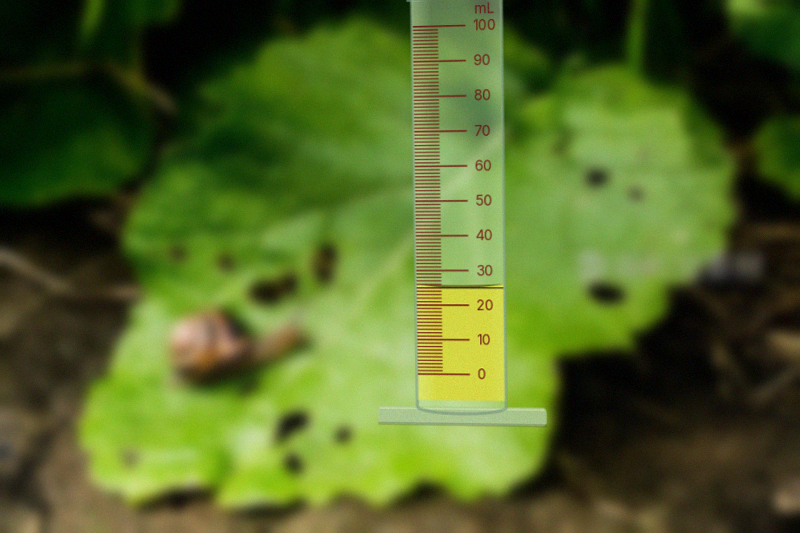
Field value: 25 mL
